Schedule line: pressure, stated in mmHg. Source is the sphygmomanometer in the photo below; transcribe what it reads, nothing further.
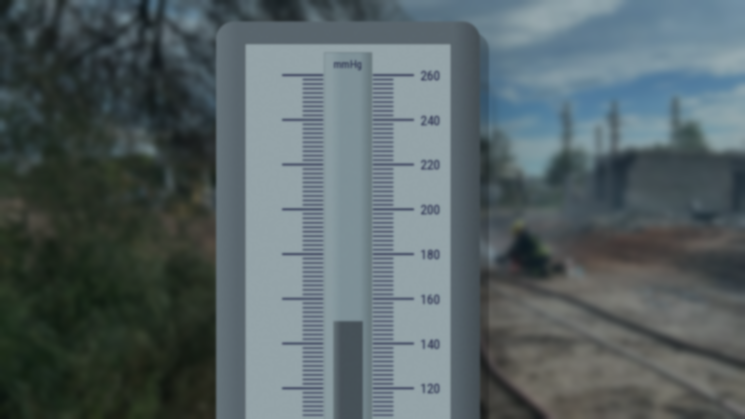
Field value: 150 mmHg
